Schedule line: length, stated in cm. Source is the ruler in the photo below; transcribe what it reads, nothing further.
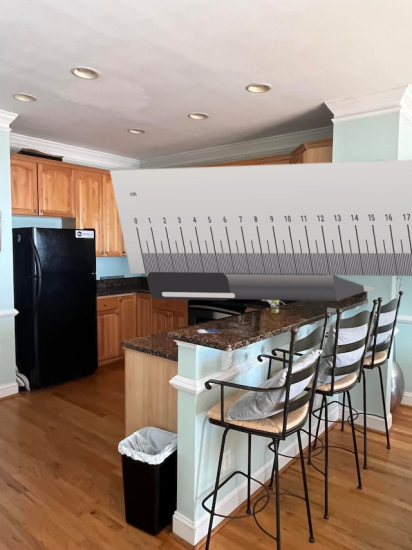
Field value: 14.5 cm
